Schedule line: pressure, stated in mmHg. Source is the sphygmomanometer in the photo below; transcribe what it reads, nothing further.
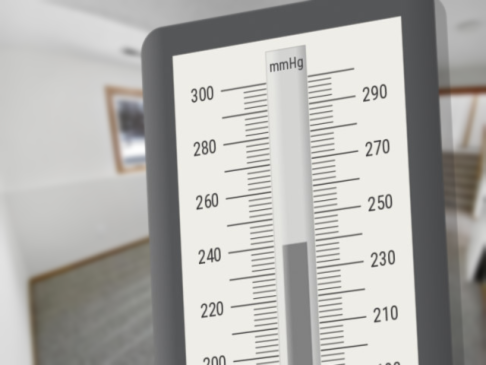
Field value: 240 mmHg
